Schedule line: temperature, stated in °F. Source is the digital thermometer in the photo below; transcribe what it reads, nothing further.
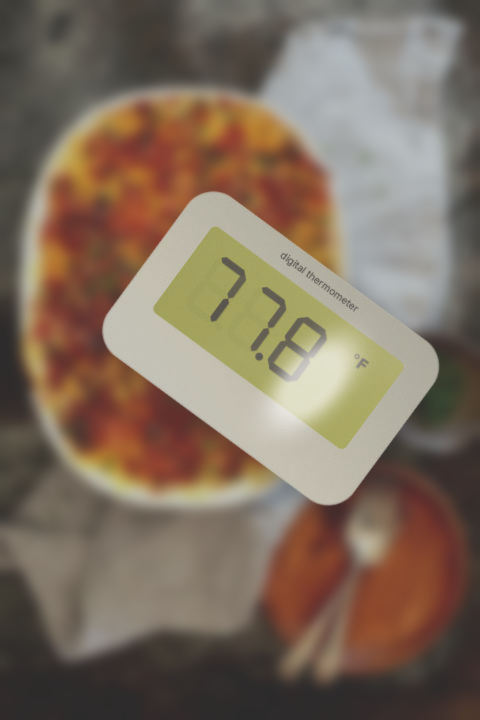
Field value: 77.8 °F
